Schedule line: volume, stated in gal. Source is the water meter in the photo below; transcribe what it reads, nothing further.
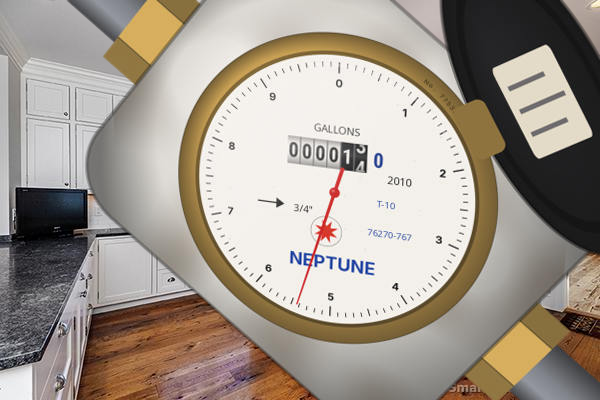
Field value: 135.4 gal
